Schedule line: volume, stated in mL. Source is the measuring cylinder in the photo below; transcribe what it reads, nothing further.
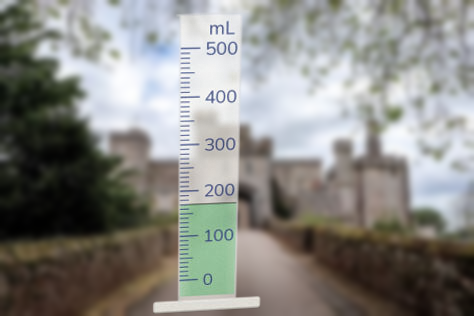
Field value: 170 mL
